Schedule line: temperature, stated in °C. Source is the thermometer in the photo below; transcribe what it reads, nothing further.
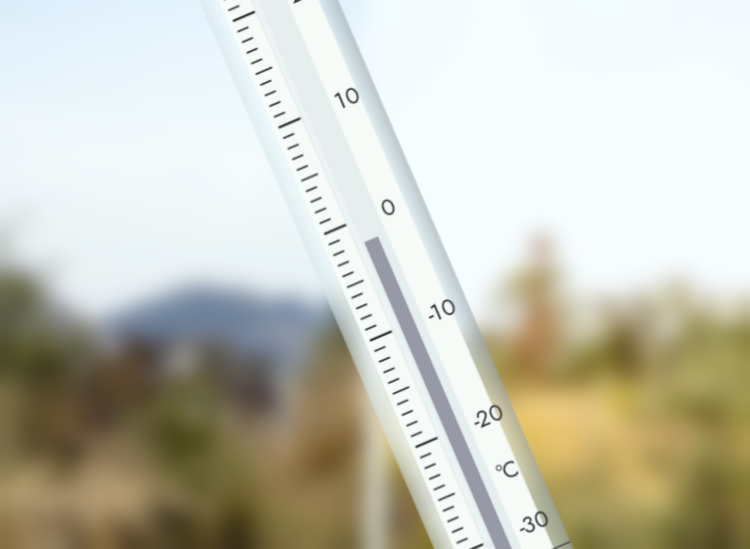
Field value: -2 °C
